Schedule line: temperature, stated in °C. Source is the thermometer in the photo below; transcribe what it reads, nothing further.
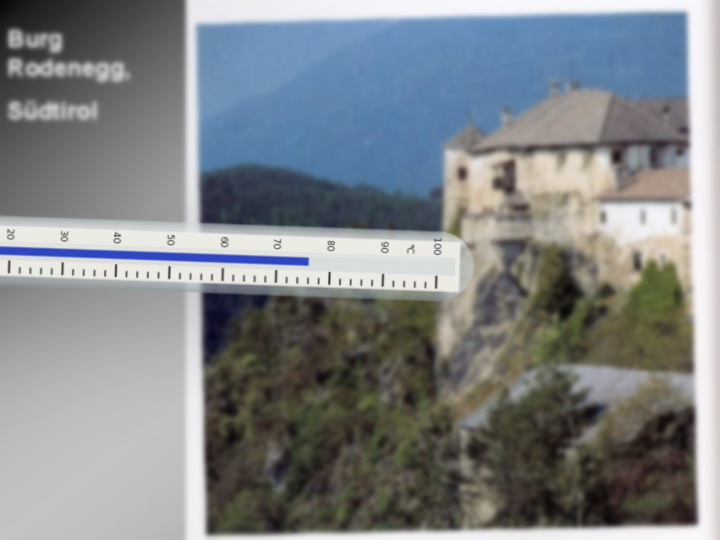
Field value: 76 °C
